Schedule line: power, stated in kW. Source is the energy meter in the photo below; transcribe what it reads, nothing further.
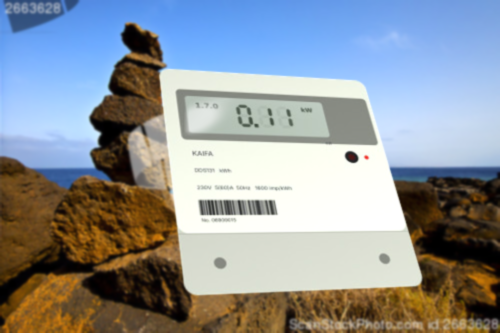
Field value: 0.11 kW
